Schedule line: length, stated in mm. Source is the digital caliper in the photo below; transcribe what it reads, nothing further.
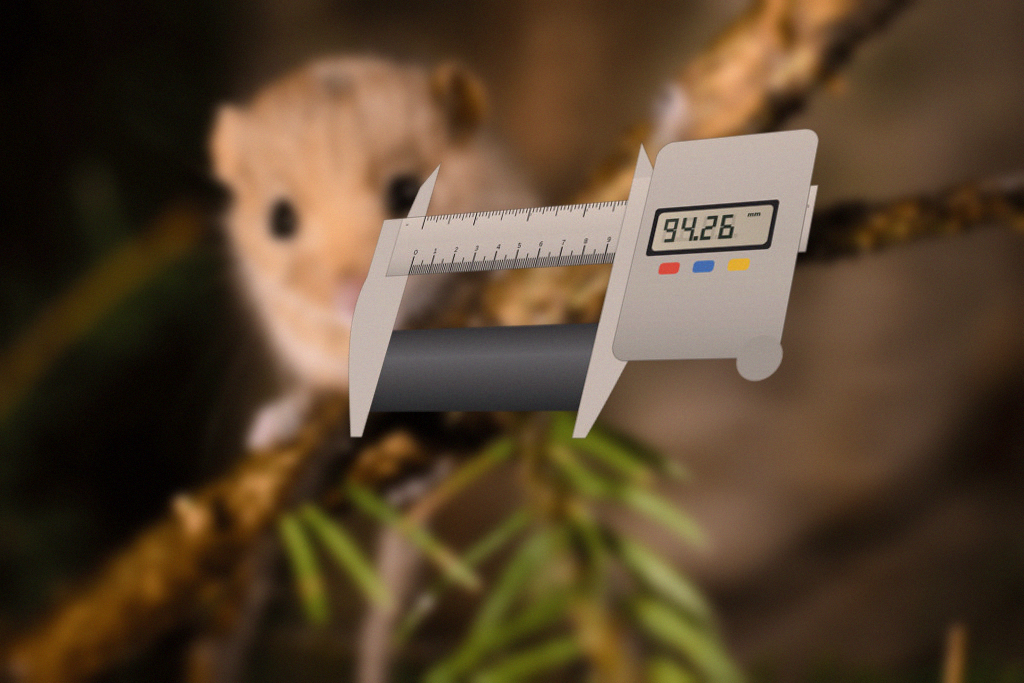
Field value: 94.26 mm
